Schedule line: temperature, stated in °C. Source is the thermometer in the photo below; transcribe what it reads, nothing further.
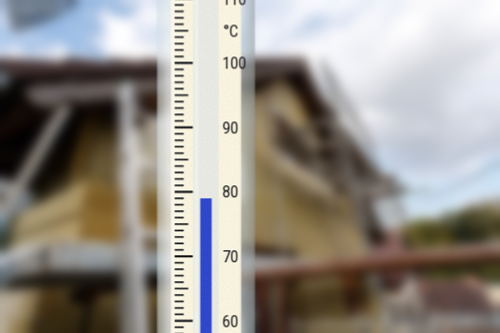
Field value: 79 °C
